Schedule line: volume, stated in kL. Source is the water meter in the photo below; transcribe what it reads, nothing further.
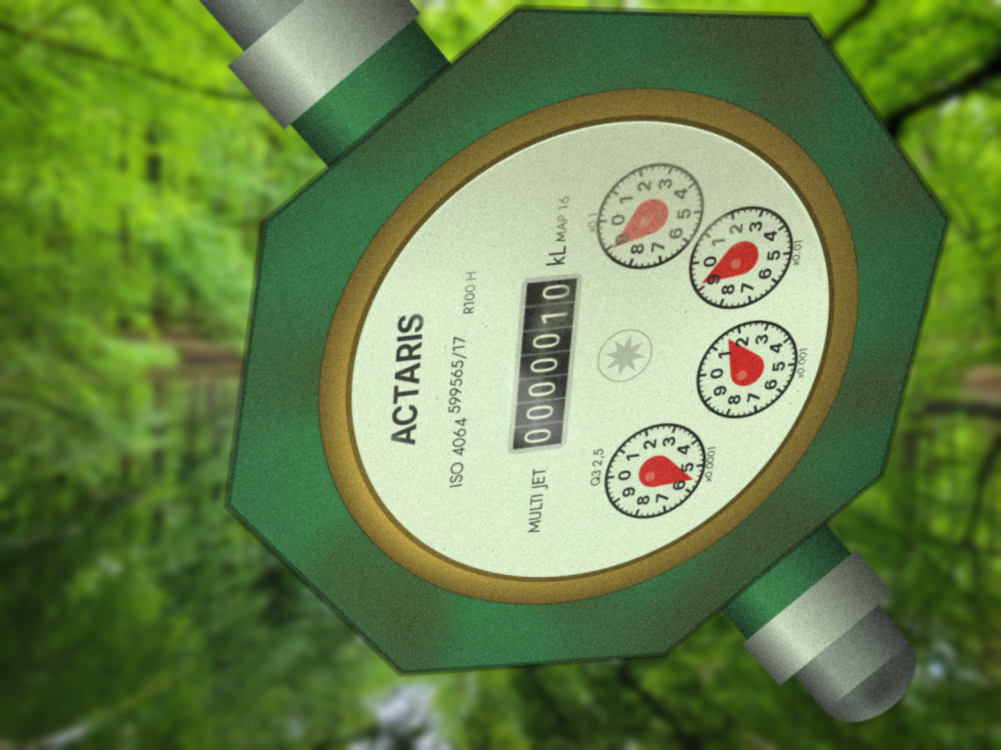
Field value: 9.8915 kL
